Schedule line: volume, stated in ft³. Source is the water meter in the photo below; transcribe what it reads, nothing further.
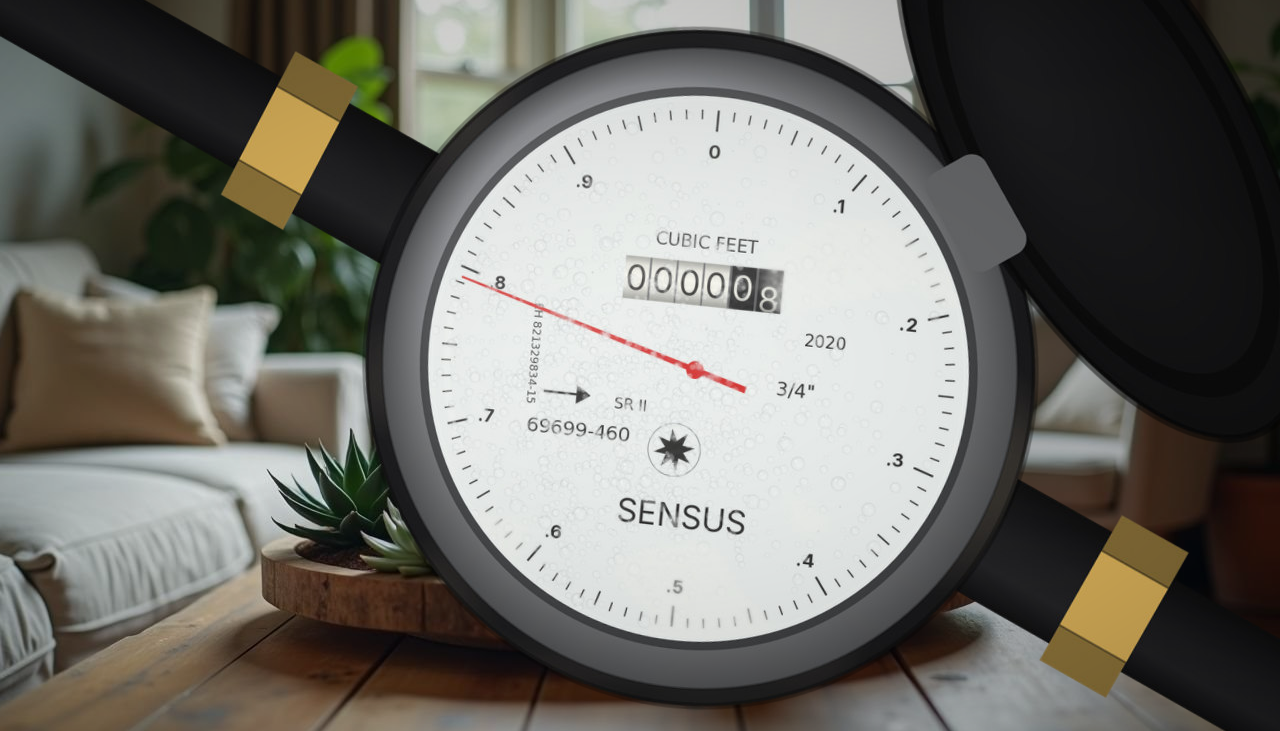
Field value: 7.79 ft³
